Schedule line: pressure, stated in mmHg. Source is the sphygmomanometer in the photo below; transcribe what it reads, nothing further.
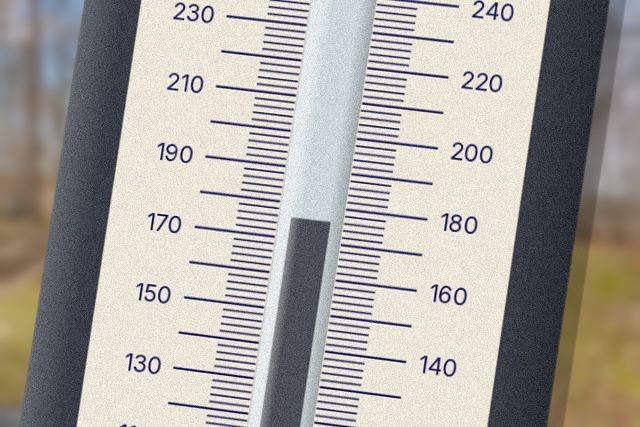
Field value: 176 mmHg
